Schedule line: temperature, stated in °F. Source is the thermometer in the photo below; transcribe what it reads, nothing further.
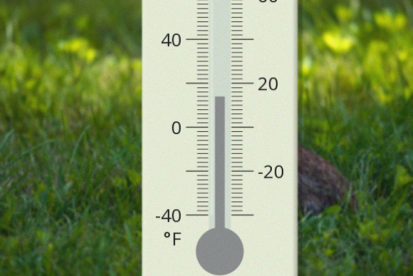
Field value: 14 °F
